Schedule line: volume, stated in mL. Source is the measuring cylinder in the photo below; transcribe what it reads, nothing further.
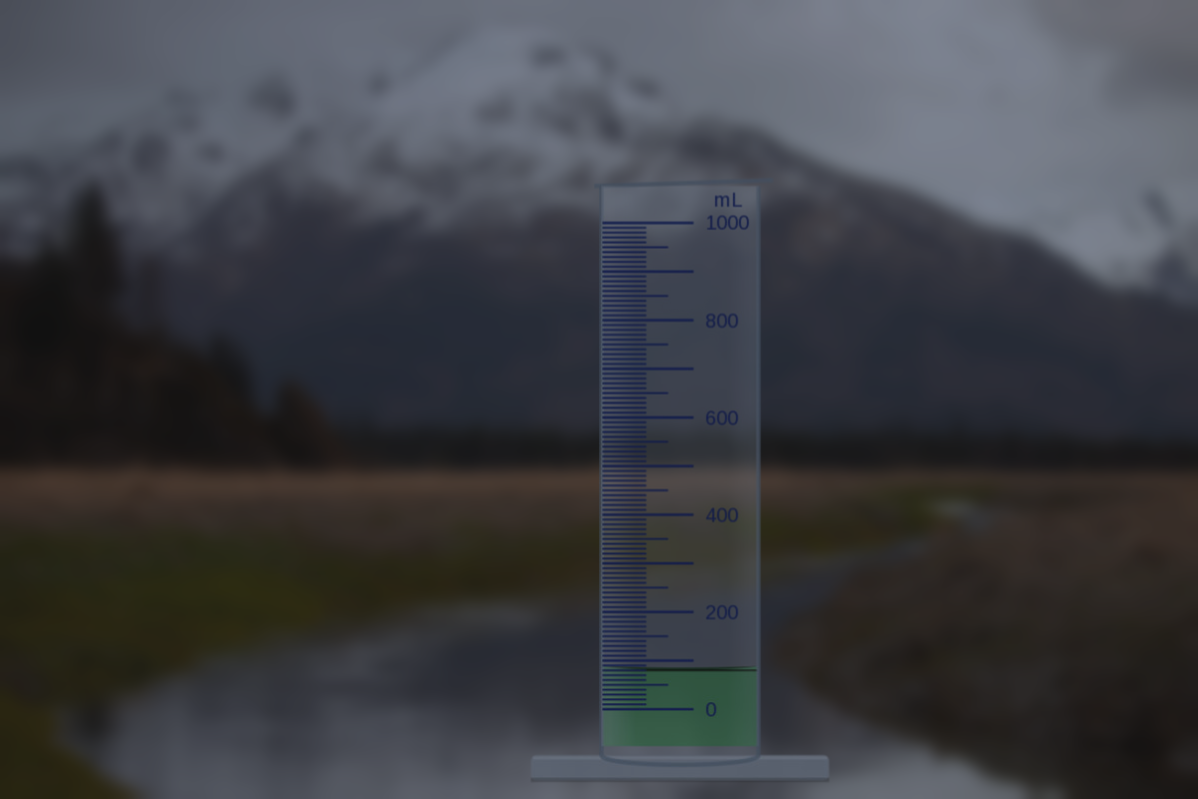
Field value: 80 mL
